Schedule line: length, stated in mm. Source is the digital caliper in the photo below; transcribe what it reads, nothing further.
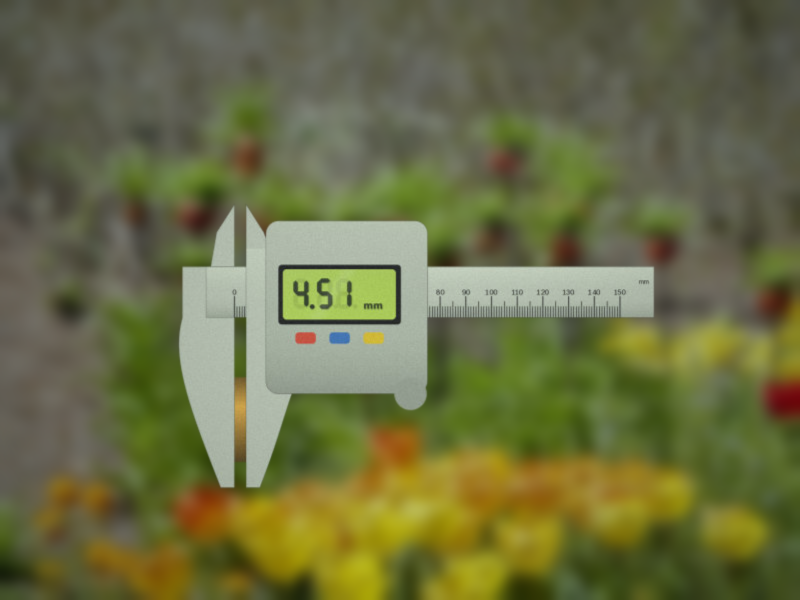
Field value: 4.51 mm
